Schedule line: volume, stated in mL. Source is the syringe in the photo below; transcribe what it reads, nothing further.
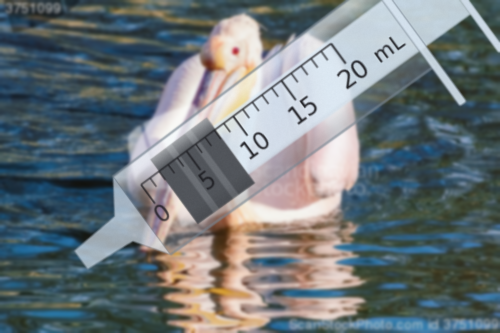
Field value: 2 mL
